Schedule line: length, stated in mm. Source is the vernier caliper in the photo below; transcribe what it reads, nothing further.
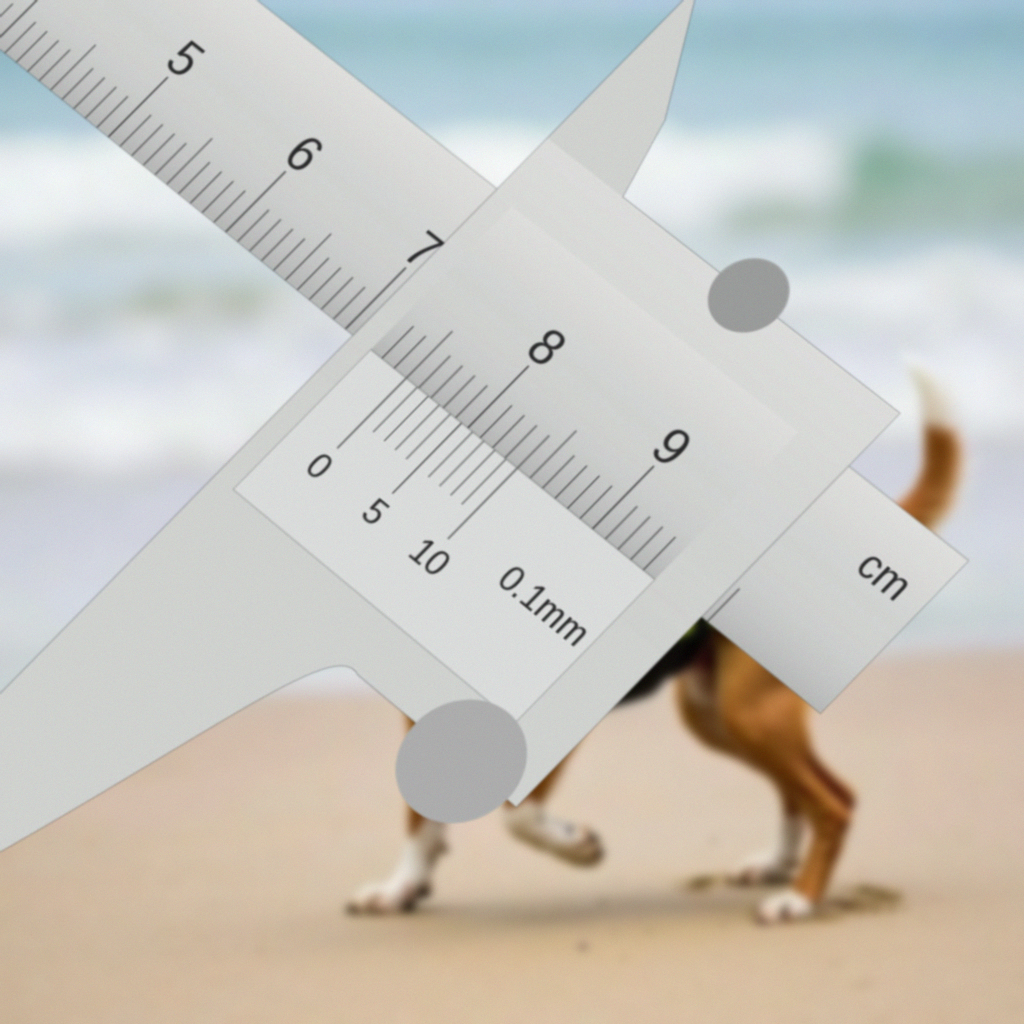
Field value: 75.0 mm
